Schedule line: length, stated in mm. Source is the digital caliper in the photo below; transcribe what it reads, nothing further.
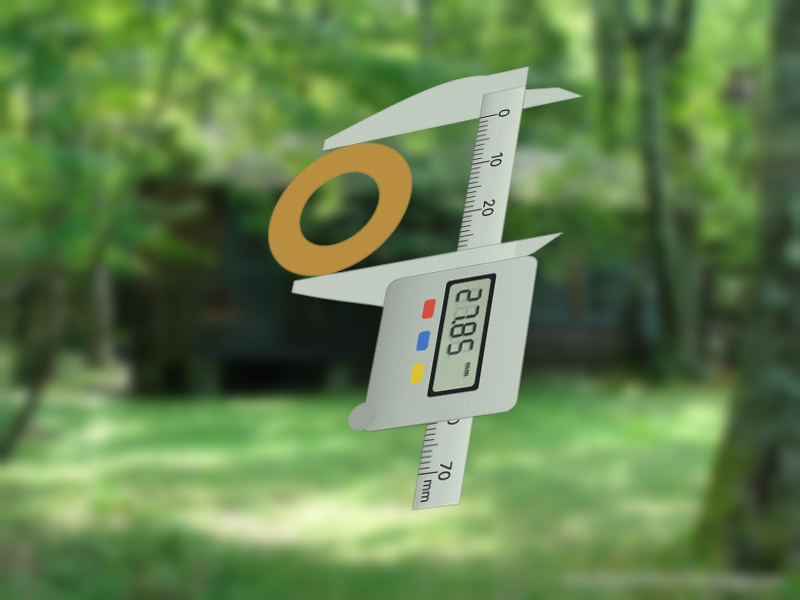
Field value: 27.85 mm
